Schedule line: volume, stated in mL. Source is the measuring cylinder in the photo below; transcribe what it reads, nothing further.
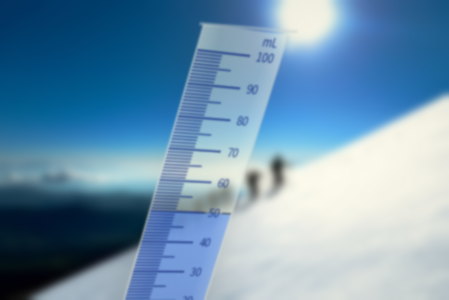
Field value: 50 mL
